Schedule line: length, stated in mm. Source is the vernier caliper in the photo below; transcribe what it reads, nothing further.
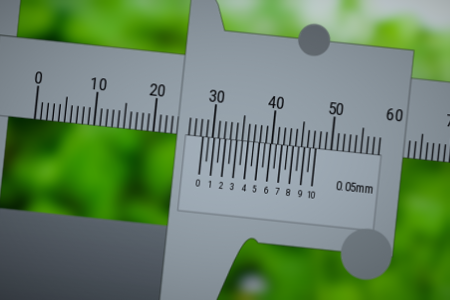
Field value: 28.4 mm
